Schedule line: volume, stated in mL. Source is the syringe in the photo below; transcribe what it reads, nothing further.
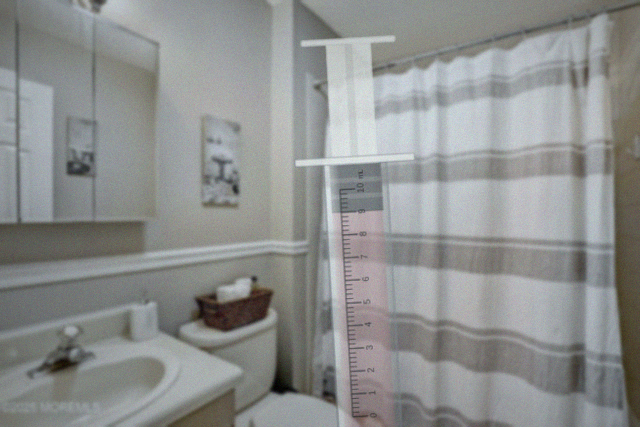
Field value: 9 mL
